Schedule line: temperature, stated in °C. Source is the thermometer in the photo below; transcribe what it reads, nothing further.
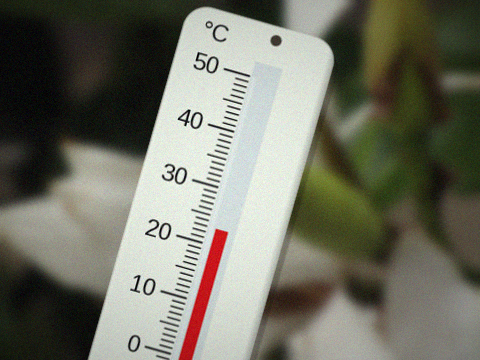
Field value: 23 °C
